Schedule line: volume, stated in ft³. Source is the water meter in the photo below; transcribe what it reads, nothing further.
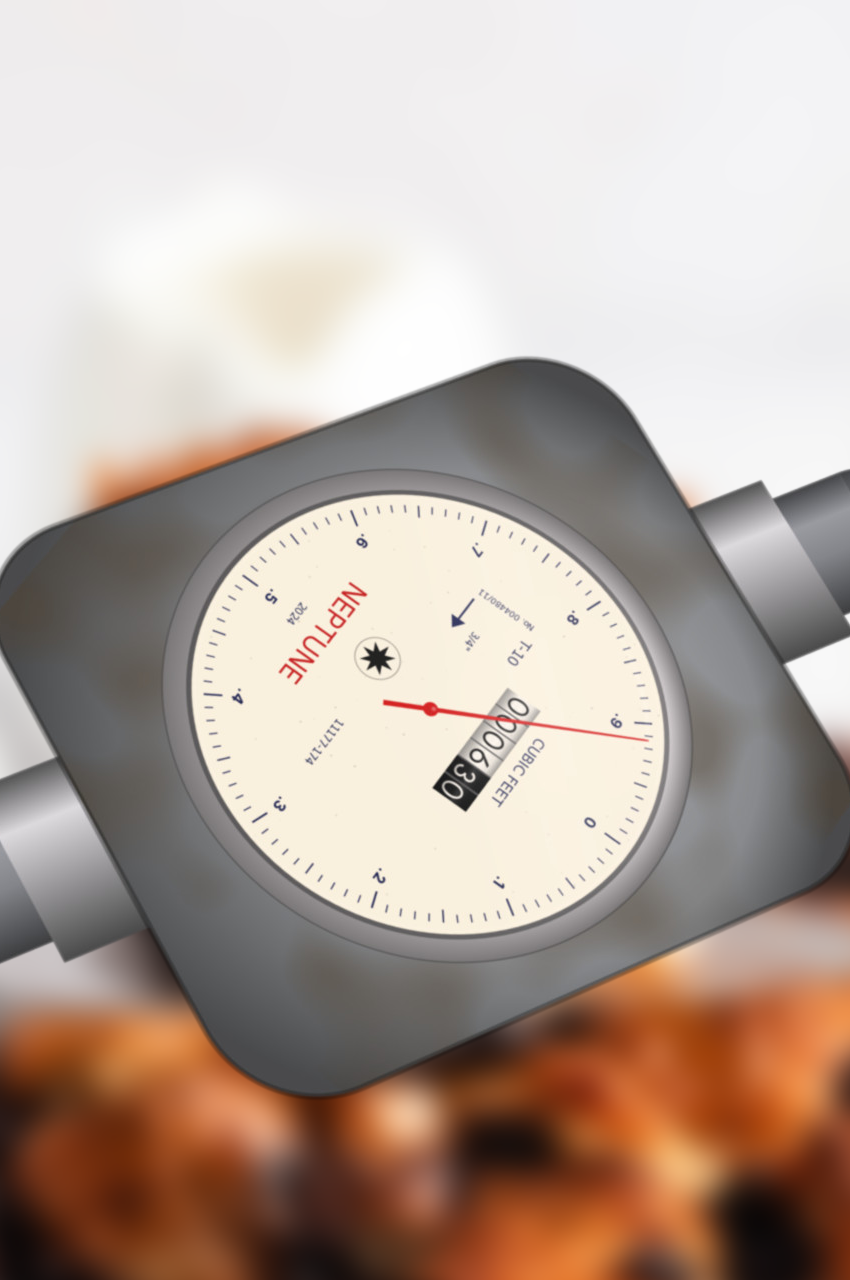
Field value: 629.91 ft³
